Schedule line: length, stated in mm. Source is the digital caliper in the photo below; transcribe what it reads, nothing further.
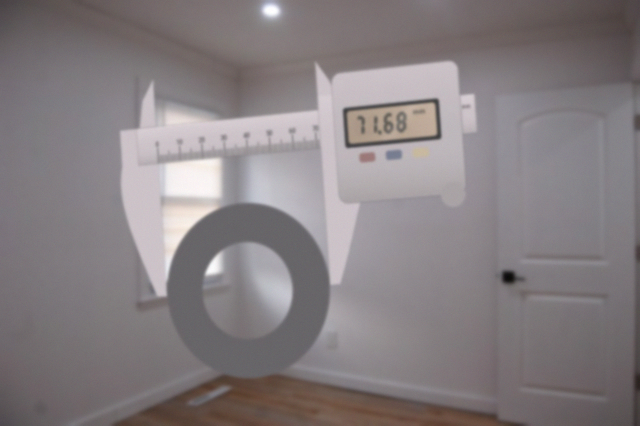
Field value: 71.68 mm
